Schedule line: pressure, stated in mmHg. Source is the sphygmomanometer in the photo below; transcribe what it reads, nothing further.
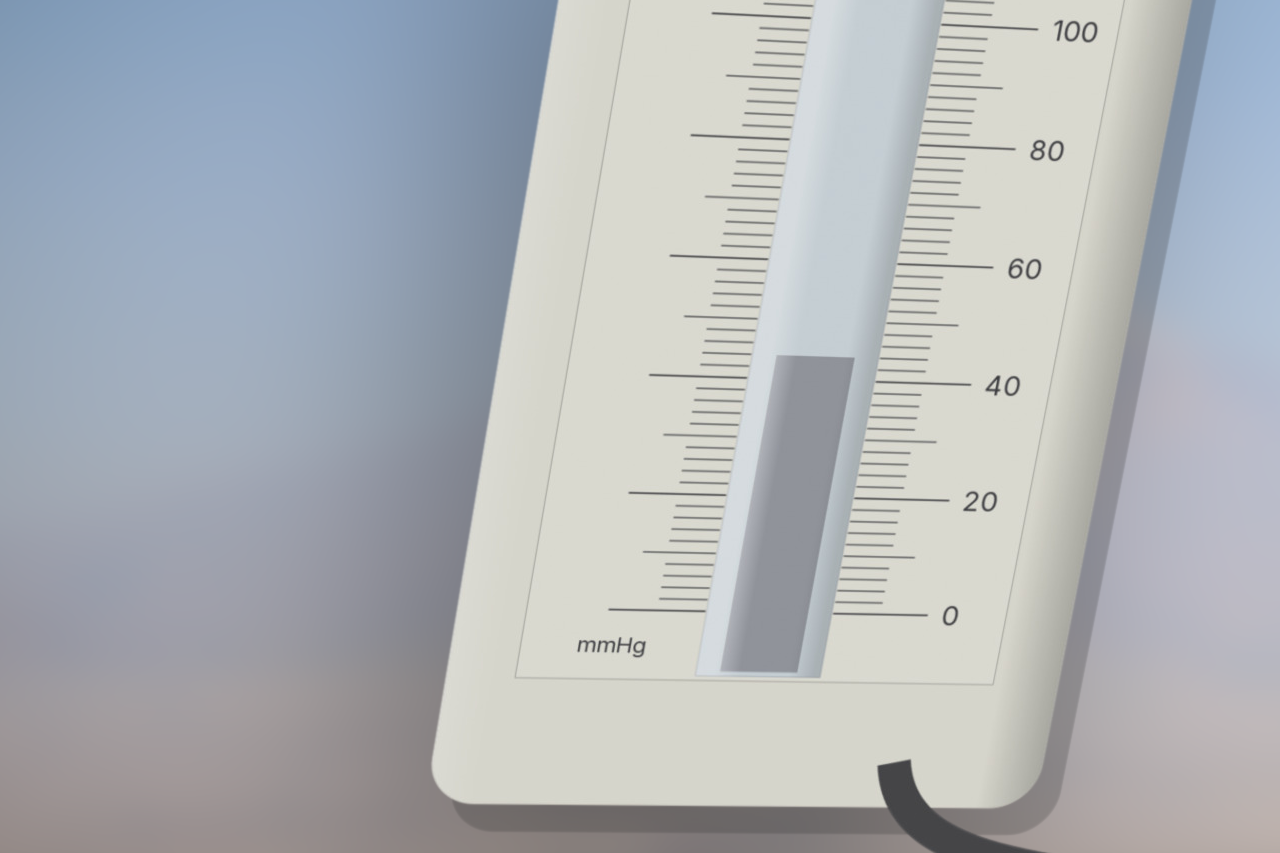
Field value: 44 mmHg
